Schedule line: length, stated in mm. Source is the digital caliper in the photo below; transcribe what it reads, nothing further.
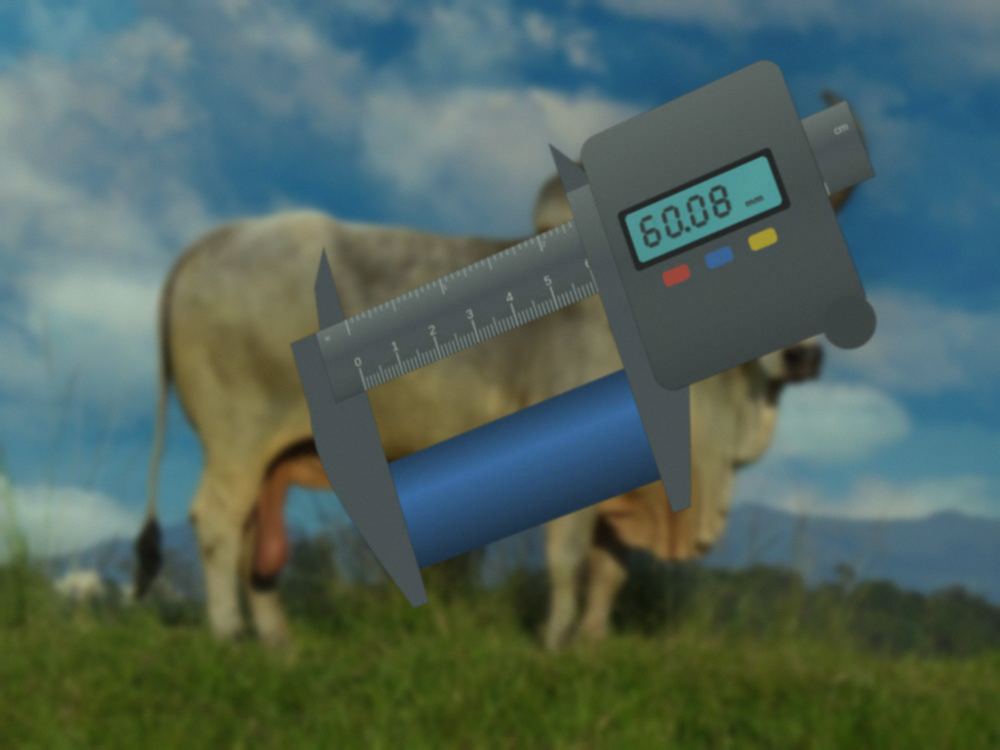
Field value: 60.08 mm
